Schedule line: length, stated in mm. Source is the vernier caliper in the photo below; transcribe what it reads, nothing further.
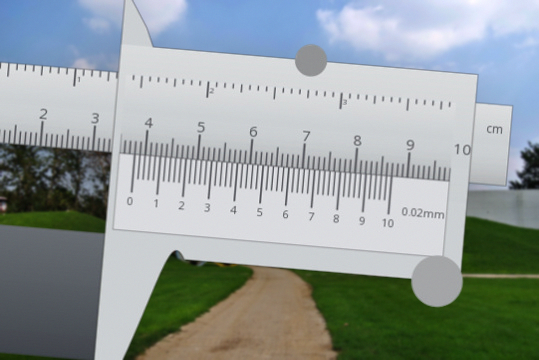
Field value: 38.0 mm
